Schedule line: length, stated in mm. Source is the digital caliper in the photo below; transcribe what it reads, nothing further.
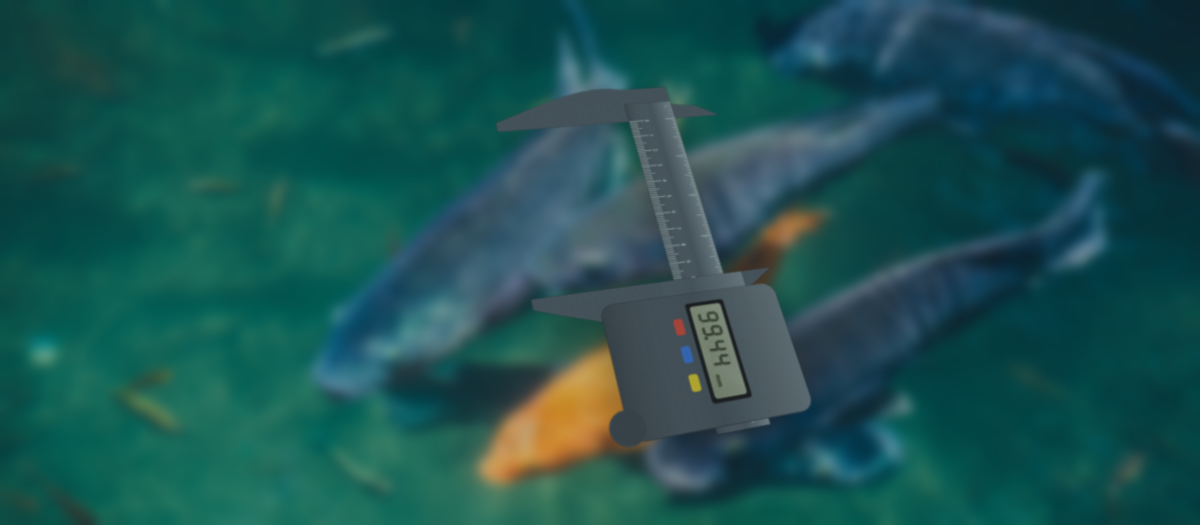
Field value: 99.44 mm
